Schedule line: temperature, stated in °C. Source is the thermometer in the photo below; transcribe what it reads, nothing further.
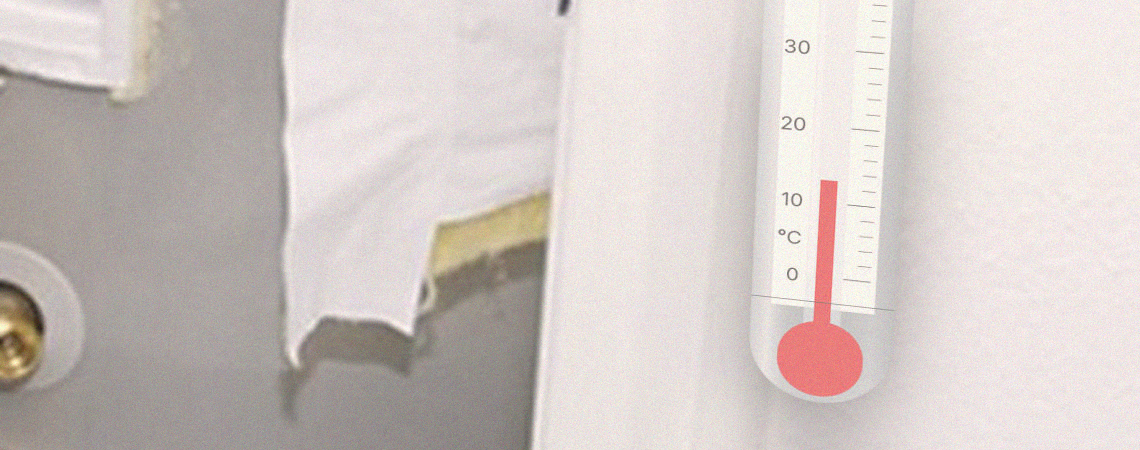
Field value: 13 °C
